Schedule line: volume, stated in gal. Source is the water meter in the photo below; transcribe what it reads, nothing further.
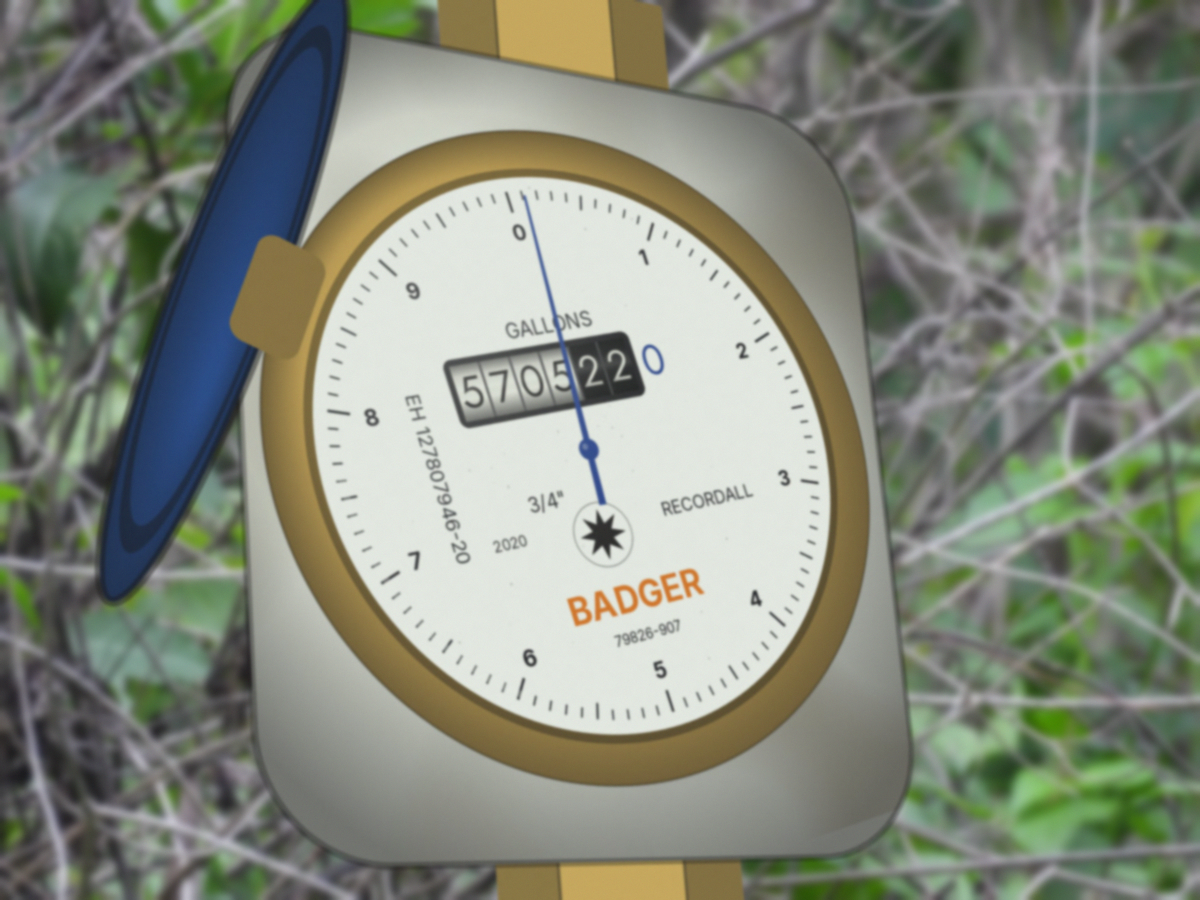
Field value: 5705220.1 gal
